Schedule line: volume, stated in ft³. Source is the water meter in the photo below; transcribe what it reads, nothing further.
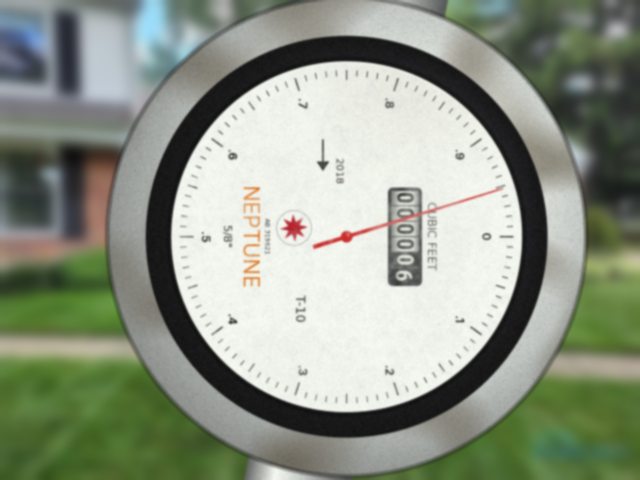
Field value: 5.95 ft³
